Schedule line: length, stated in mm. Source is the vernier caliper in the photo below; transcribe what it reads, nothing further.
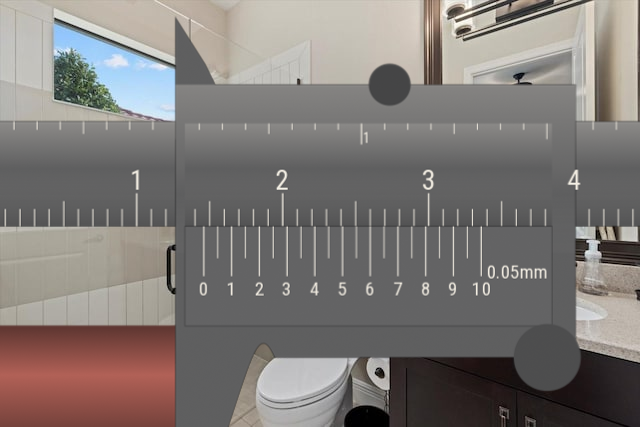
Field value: 14.6 mm
